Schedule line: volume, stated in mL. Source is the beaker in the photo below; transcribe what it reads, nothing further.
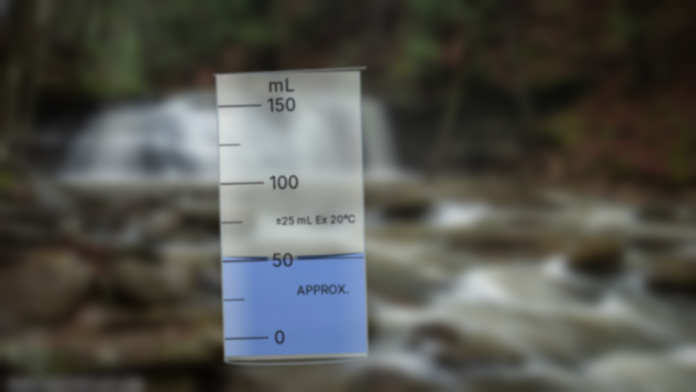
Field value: 50 mL
